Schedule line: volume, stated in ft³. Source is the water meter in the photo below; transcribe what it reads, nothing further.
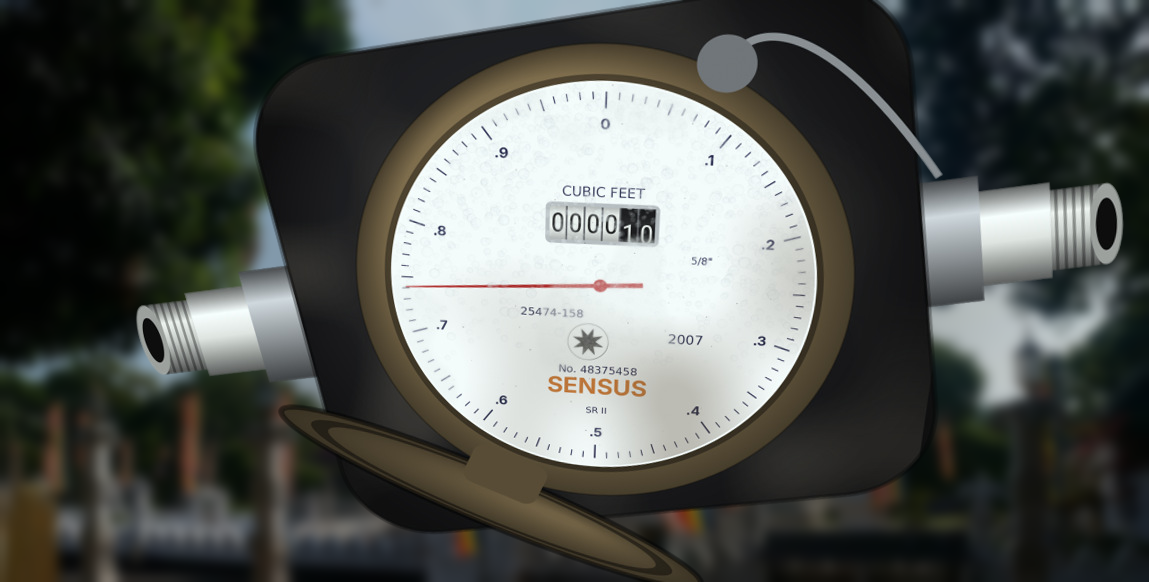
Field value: 9.74 ft³
